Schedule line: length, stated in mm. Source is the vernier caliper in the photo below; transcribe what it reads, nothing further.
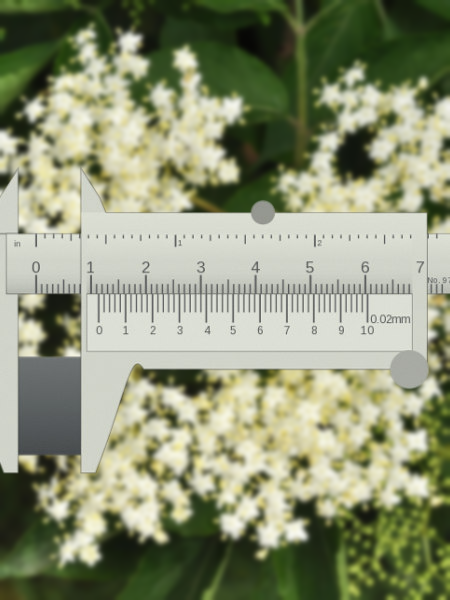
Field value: 11.4 mm
